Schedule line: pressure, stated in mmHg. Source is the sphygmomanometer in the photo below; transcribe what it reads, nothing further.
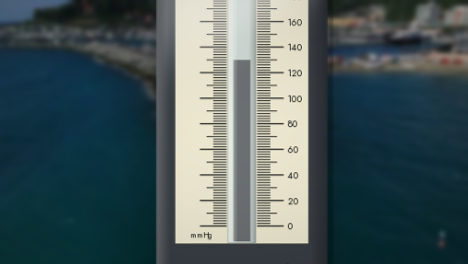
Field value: 130 mmHg
